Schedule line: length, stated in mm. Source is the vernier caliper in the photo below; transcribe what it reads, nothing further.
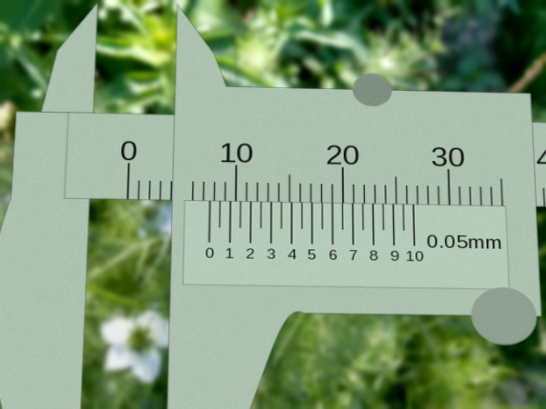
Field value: 7.6 mm
